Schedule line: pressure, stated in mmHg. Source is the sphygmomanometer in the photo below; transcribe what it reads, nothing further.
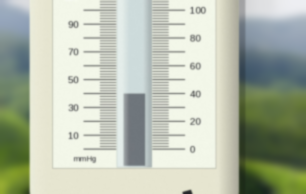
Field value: 40 mmHg
